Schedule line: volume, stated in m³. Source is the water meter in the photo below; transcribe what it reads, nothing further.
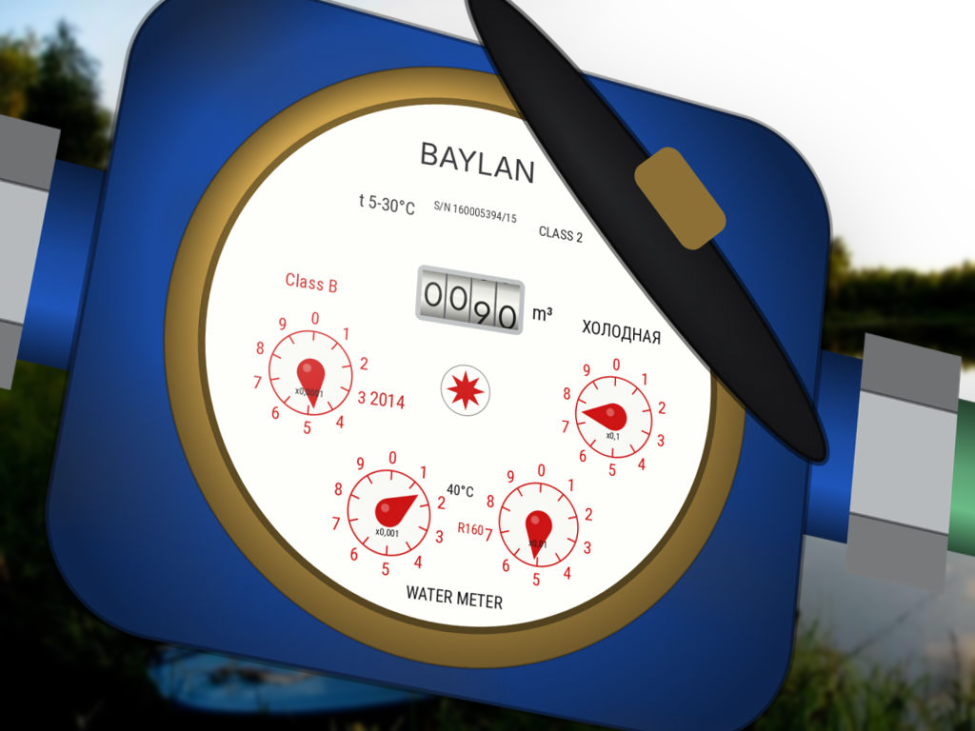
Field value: 89.7514 m³
